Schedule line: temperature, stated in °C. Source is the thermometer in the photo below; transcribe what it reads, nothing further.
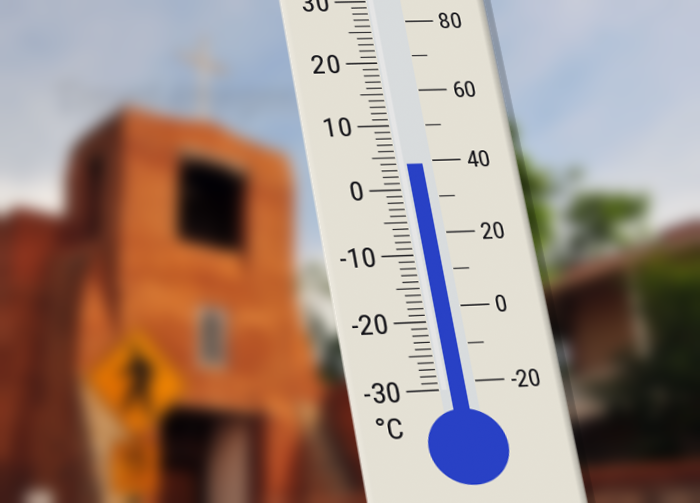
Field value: 4 °C
